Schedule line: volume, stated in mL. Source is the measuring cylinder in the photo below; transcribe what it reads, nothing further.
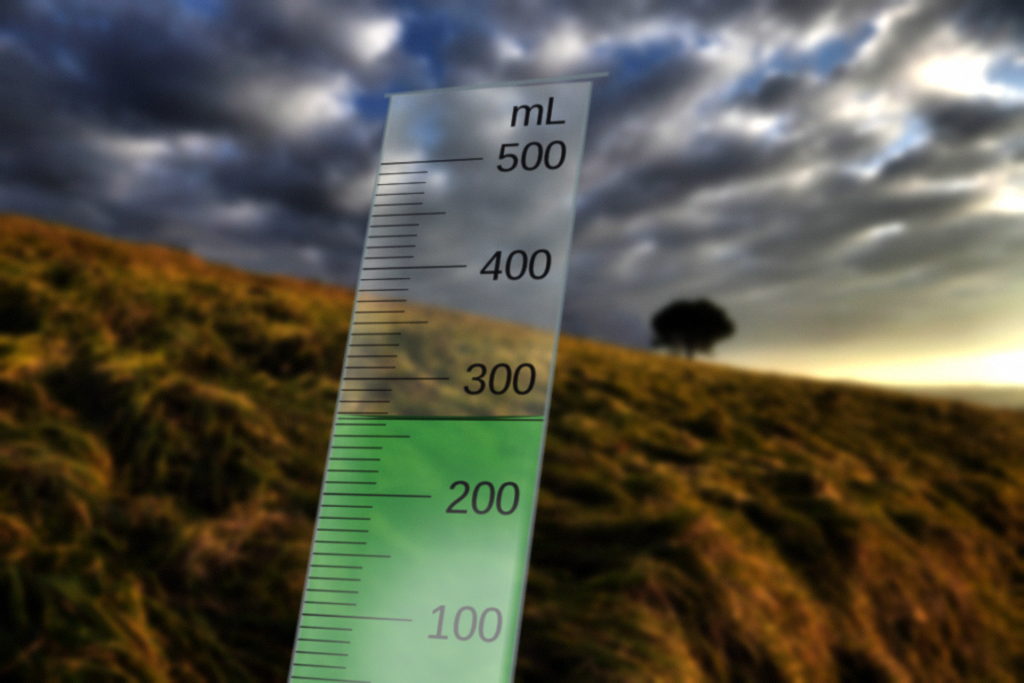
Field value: 265 mL
